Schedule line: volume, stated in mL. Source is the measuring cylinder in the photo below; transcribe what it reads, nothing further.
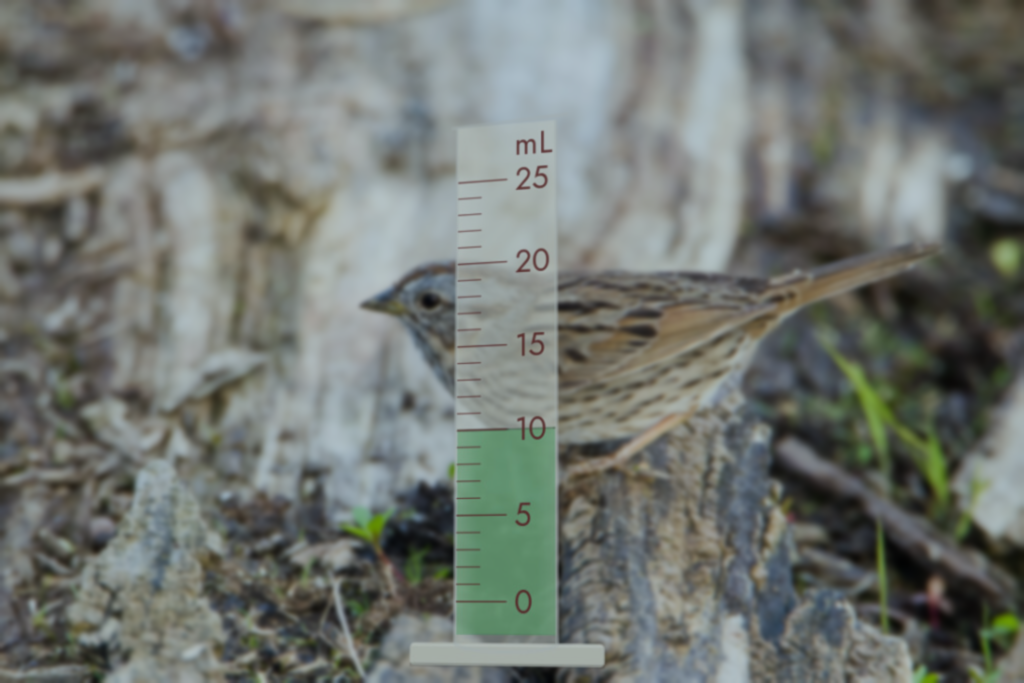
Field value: 10 mL
